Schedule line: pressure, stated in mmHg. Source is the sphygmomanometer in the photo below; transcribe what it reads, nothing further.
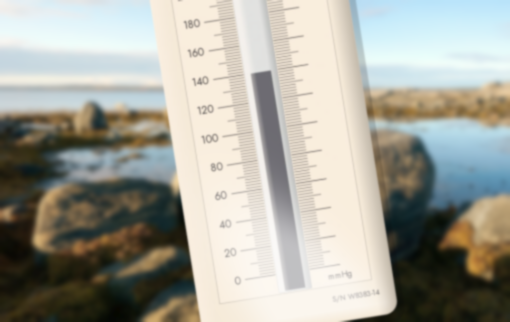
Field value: 140 mmHg
